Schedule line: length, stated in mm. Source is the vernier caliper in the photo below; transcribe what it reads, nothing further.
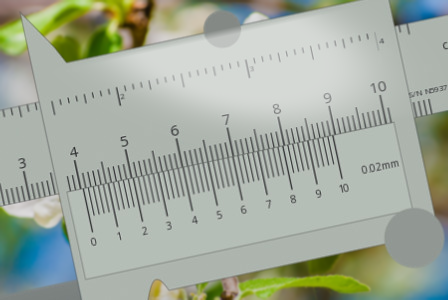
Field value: 40.5 mm
